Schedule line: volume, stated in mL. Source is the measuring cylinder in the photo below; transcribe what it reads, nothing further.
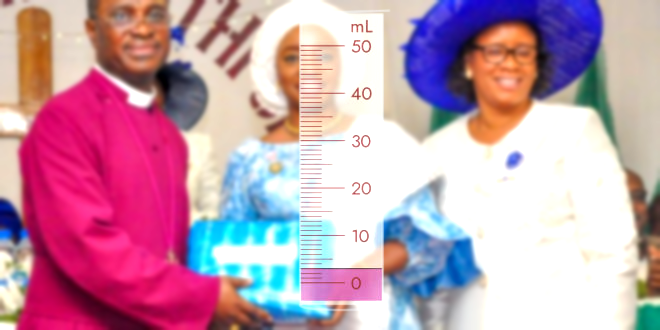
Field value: 3 mL
